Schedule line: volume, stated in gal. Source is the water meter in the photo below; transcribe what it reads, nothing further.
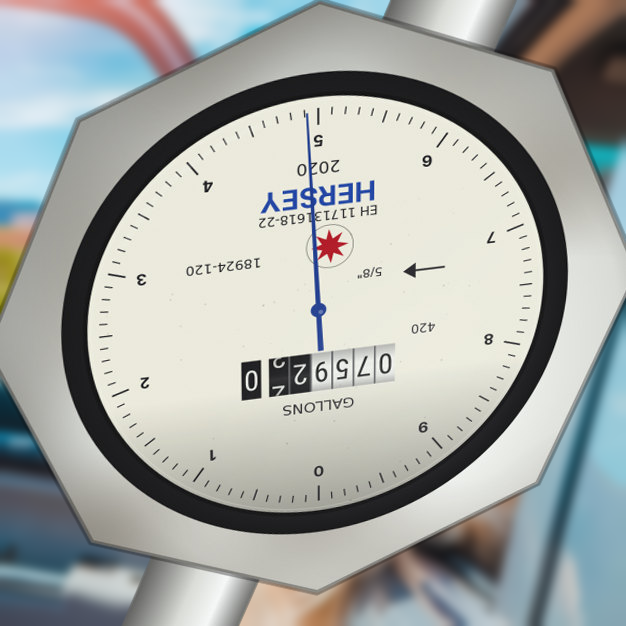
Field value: 759224.9 gal
